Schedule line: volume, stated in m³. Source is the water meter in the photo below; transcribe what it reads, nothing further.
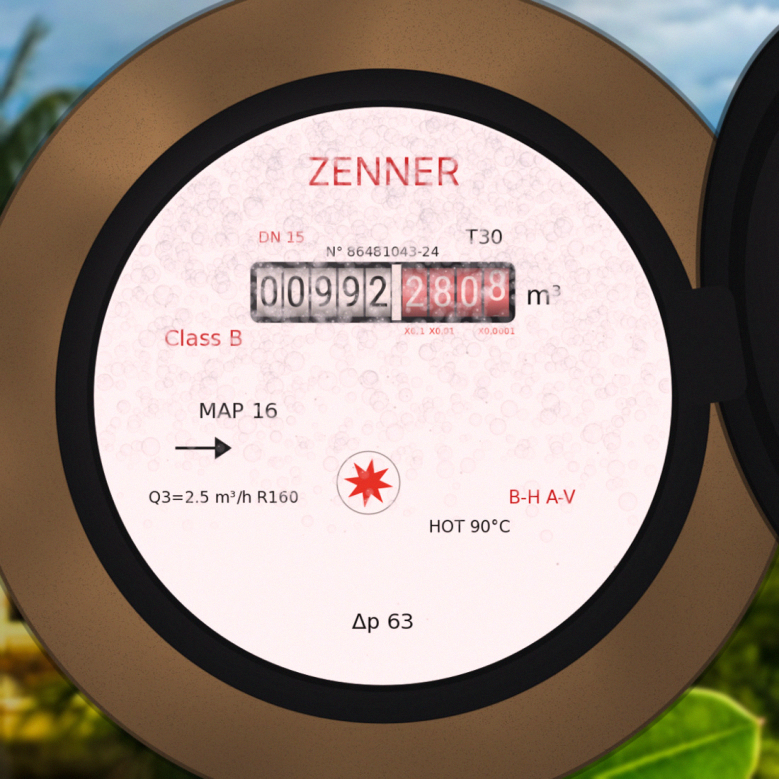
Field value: 992.2808 m³
